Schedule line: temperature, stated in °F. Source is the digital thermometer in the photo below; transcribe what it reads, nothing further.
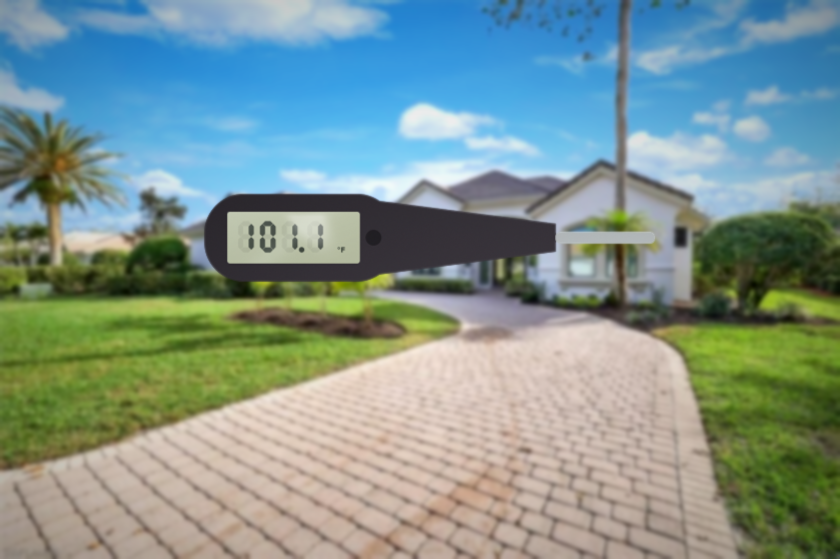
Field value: 101.1 °F
